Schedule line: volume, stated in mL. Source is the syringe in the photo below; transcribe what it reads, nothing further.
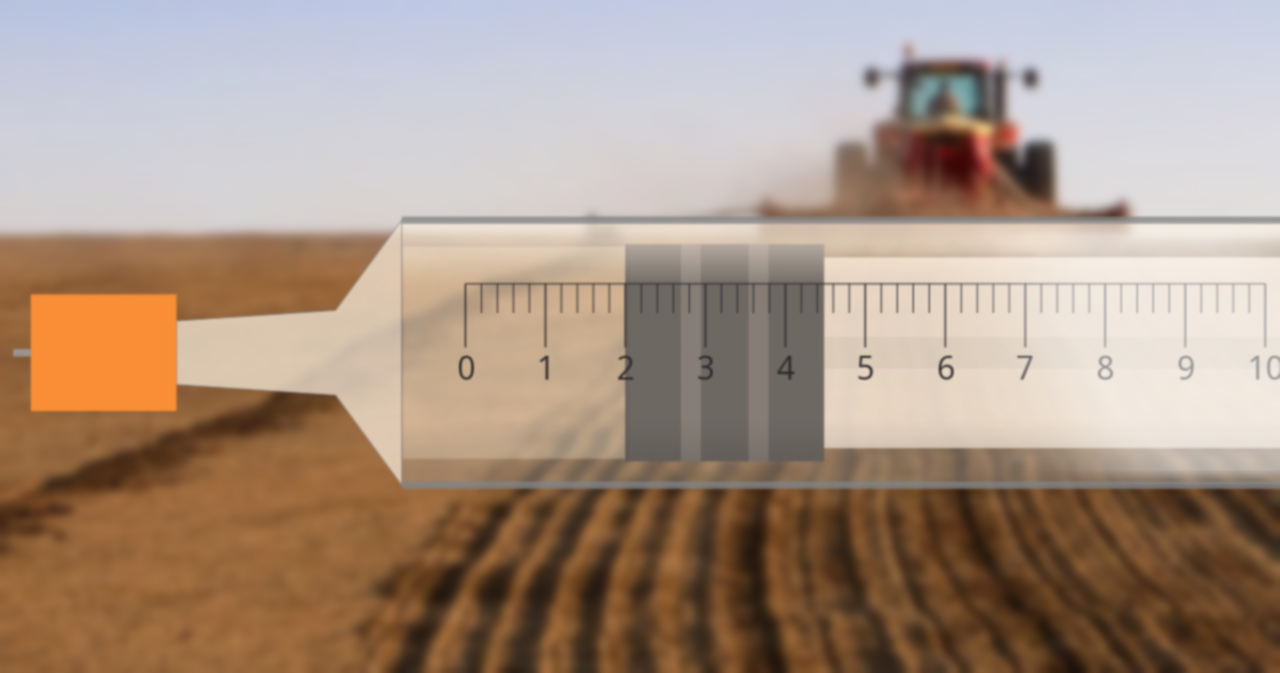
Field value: 2 mL
